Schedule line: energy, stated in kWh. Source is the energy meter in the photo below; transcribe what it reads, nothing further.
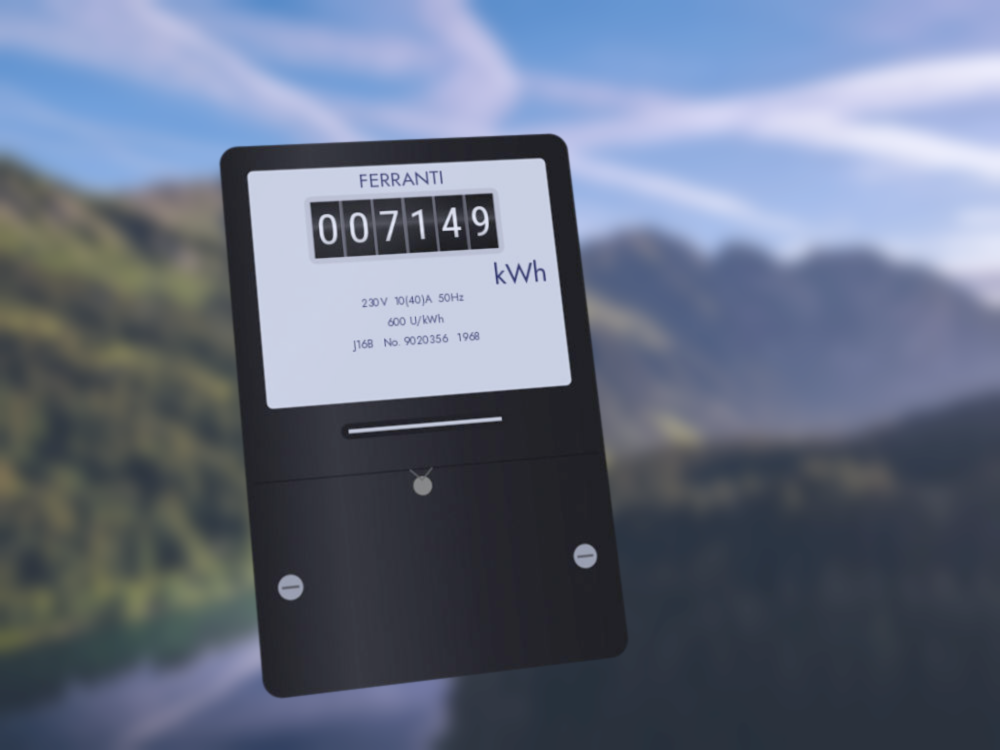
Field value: 7149 kWh
